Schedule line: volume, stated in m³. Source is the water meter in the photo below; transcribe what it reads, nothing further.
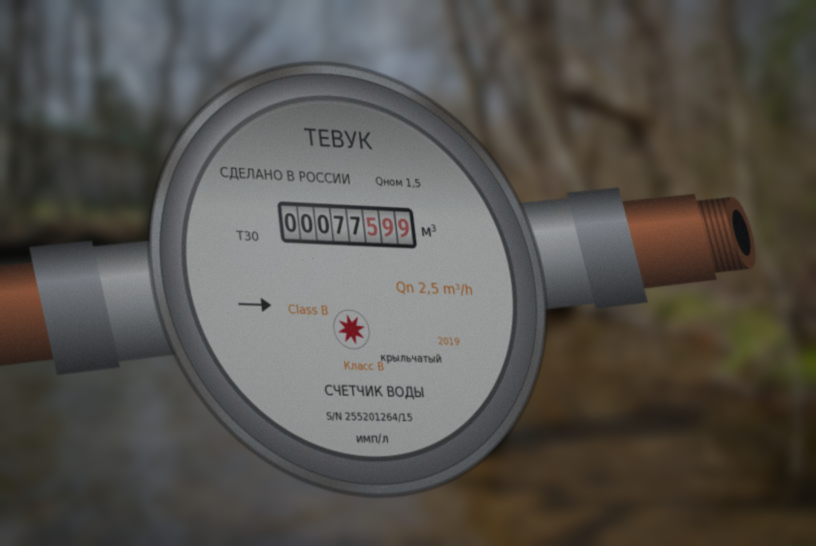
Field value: 77.599 m³
